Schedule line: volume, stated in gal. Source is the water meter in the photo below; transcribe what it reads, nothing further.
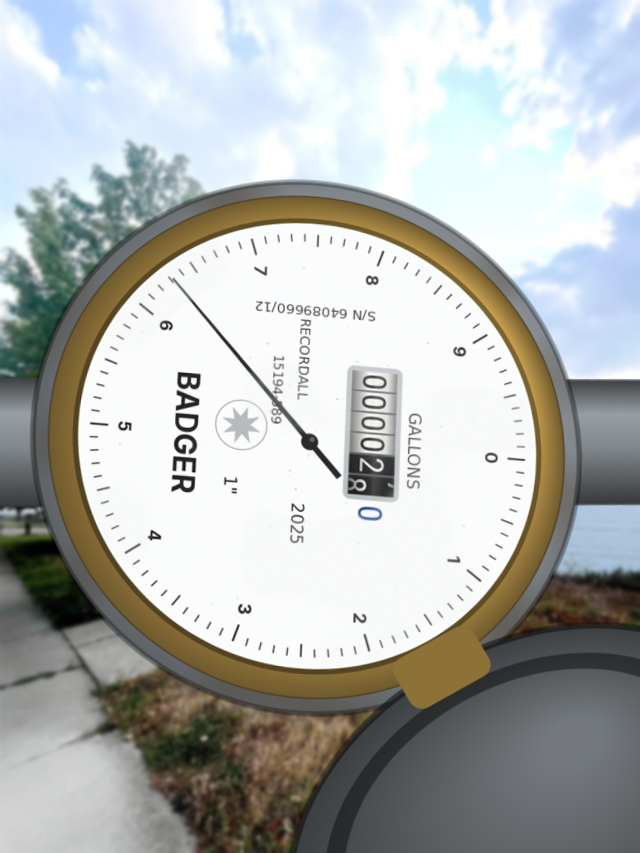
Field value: 276.3 gal
